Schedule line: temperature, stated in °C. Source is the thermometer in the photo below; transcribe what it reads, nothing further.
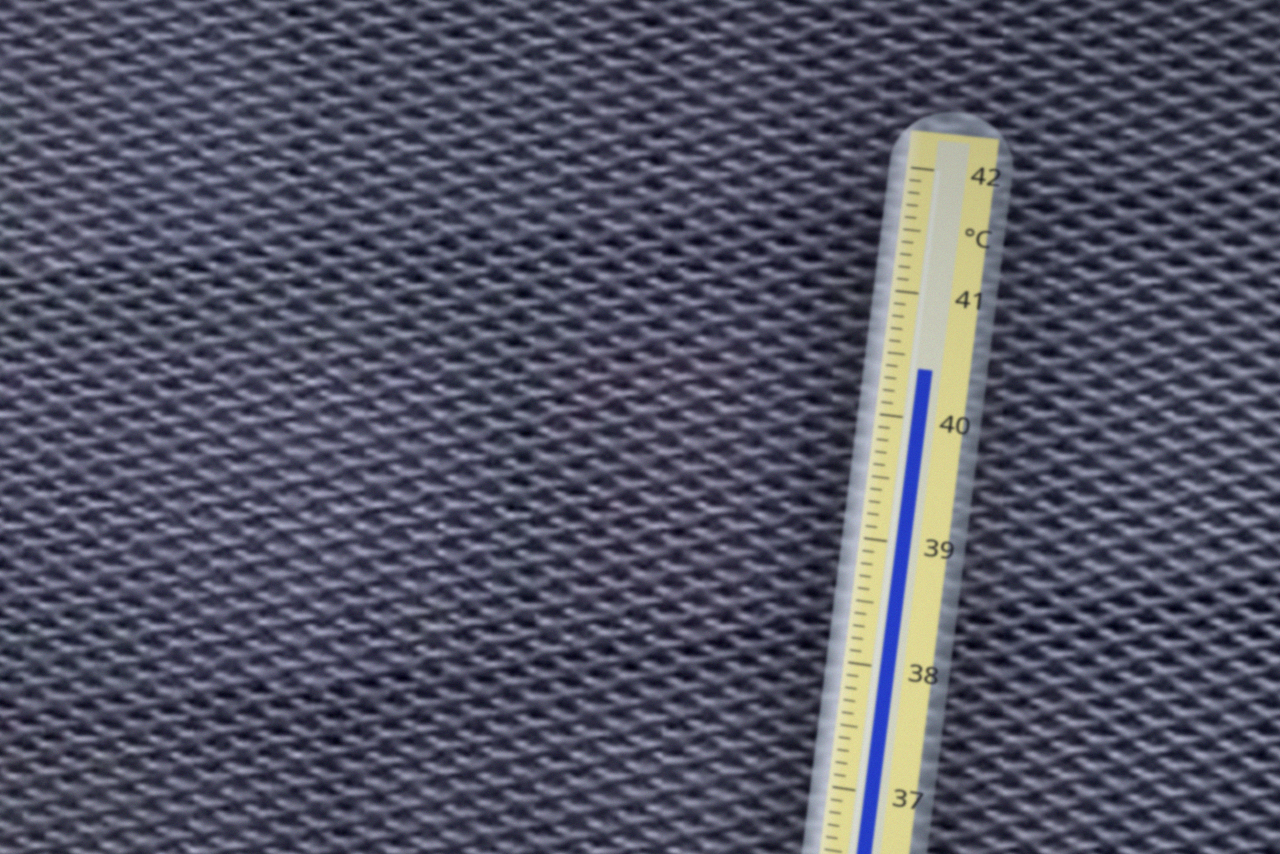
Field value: 40.4 °C
